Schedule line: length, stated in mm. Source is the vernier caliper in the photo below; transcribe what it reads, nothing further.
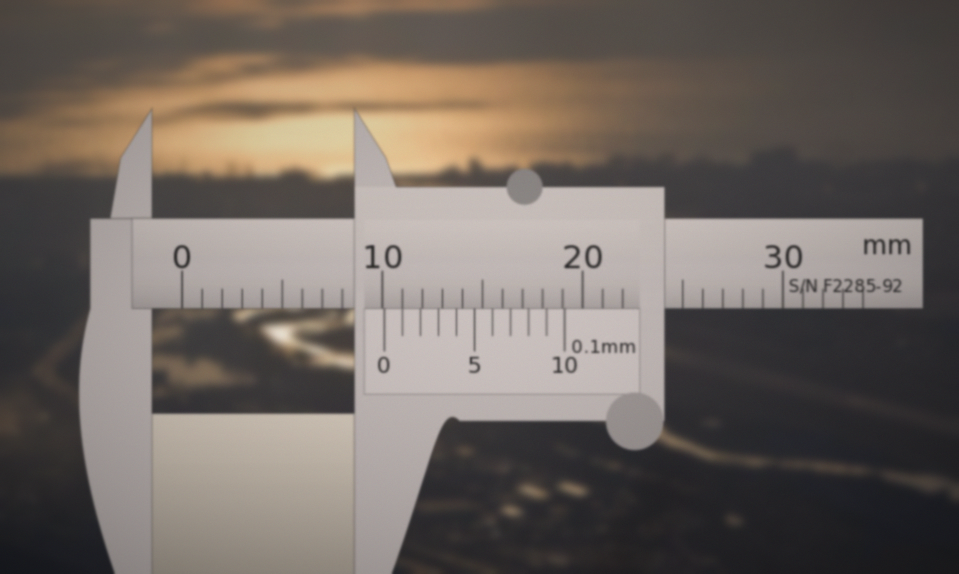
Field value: 10.1 mm
